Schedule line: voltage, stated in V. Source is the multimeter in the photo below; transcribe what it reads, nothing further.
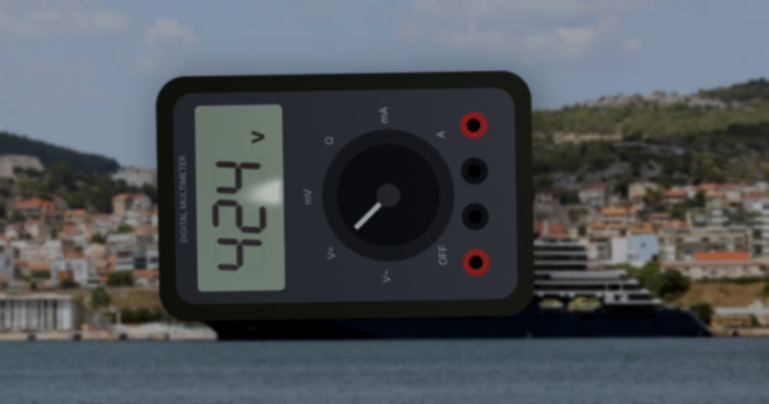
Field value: 424 V
